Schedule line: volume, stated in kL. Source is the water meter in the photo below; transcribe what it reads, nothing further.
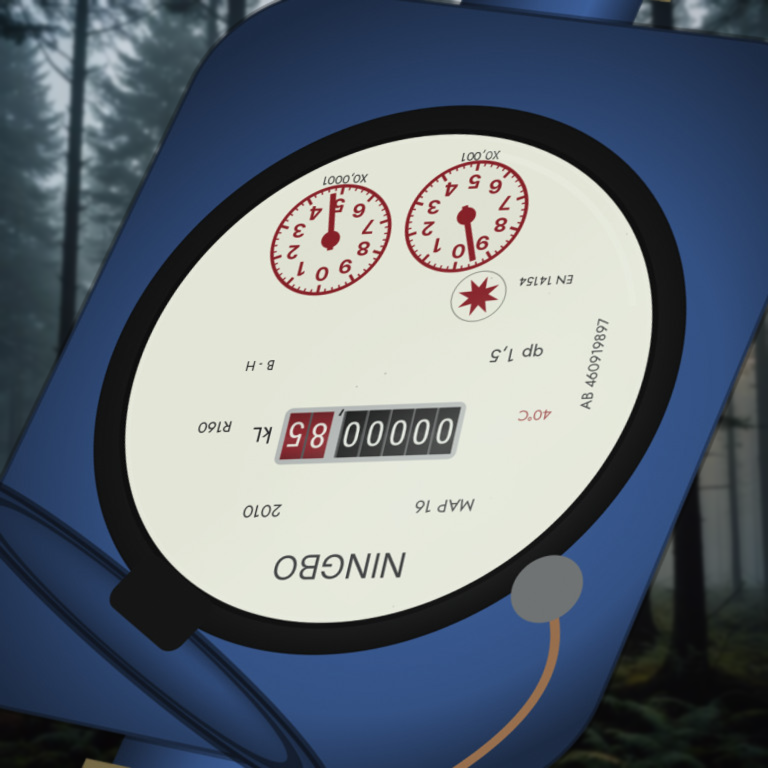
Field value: 0.8494 kL
